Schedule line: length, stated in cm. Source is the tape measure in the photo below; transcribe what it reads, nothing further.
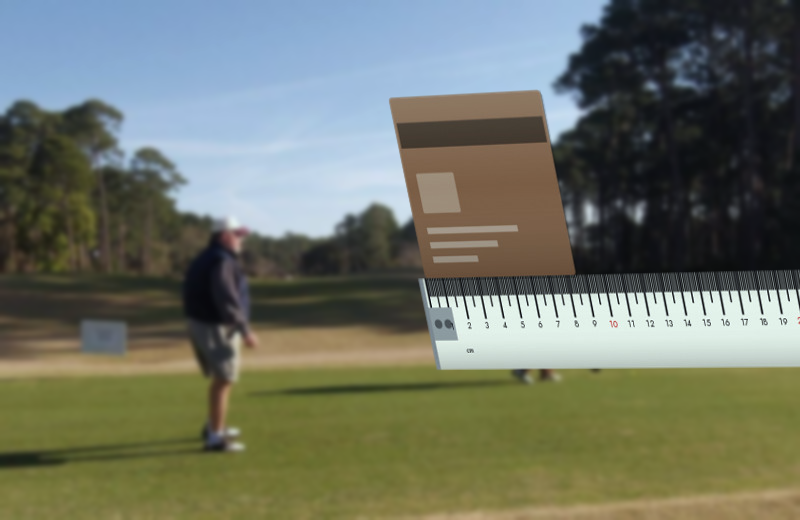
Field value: 8.5 cm
